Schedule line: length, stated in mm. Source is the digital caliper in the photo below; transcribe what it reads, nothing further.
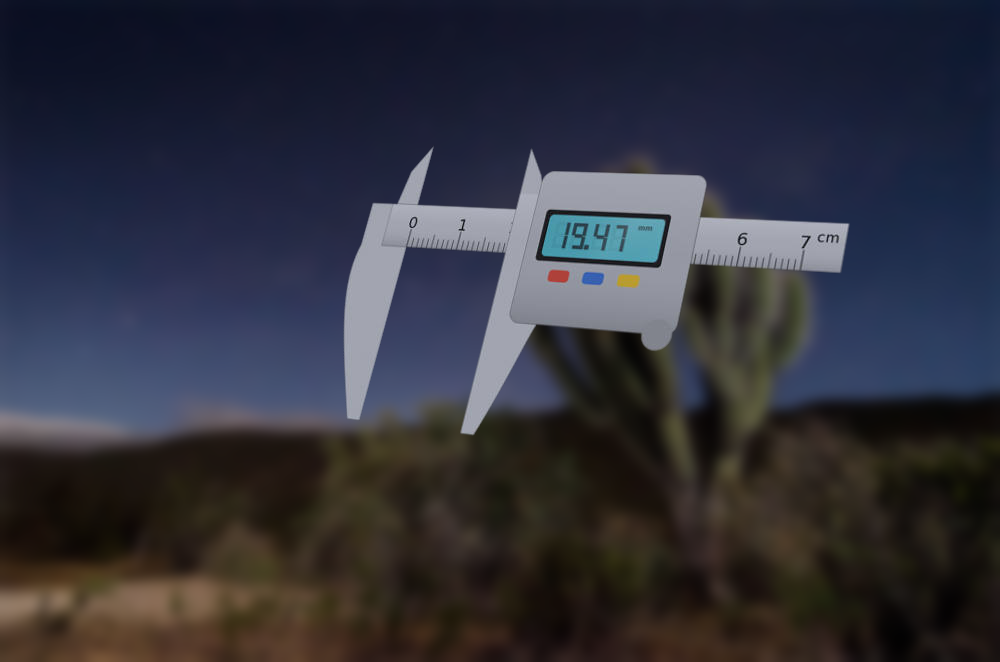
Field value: 19.47 mm
